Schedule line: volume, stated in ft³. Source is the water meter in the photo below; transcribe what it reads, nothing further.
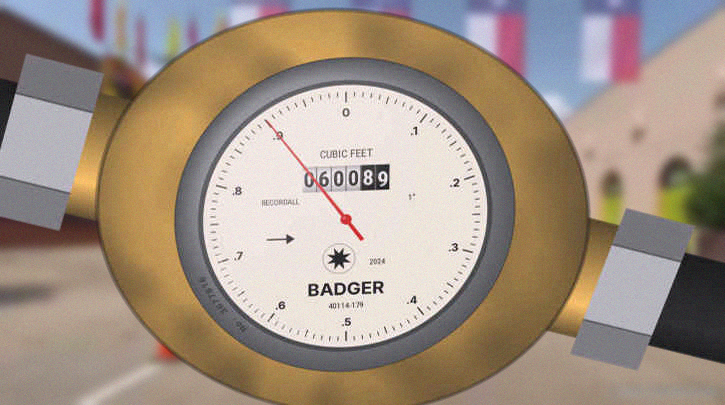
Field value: 60088.90 ft³
